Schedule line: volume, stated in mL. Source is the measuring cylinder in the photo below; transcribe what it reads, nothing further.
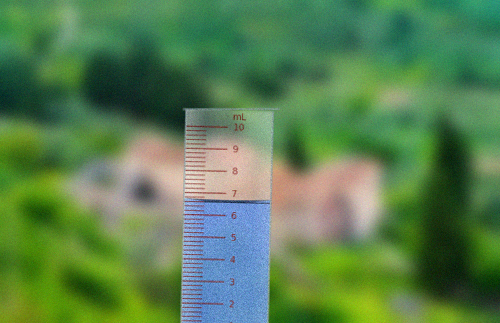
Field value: 6.6 mL
